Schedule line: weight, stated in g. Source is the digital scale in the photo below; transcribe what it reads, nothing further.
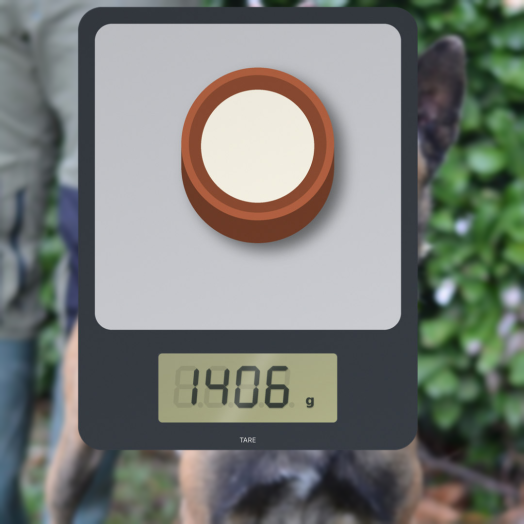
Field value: 1406 g
